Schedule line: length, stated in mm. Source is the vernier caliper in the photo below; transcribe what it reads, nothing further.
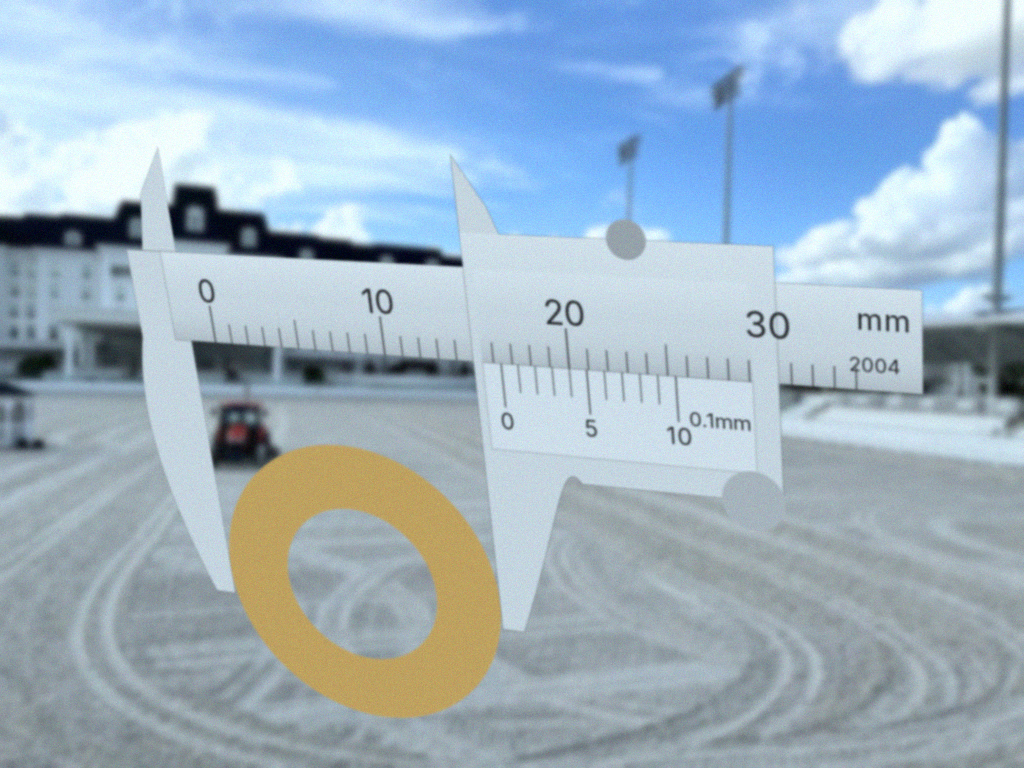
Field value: 16.4 mm
